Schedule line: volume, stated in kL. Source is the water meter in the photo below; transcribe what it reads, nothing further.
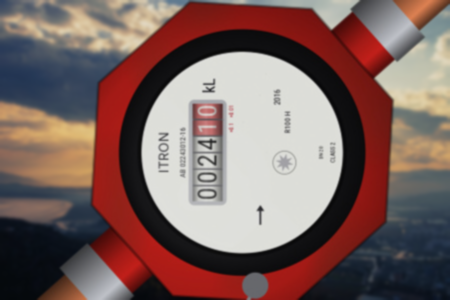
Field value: 24.10 kL
